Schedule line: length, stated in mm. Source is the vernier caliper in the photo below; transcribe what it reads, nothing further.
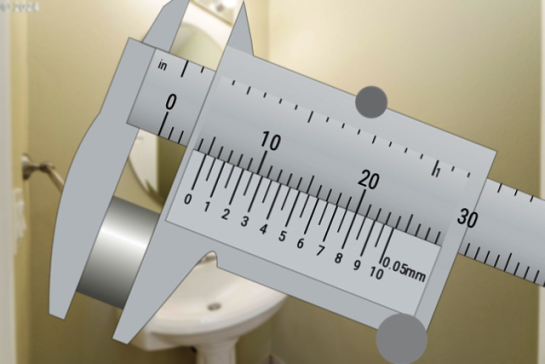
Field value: 4.8 mm
